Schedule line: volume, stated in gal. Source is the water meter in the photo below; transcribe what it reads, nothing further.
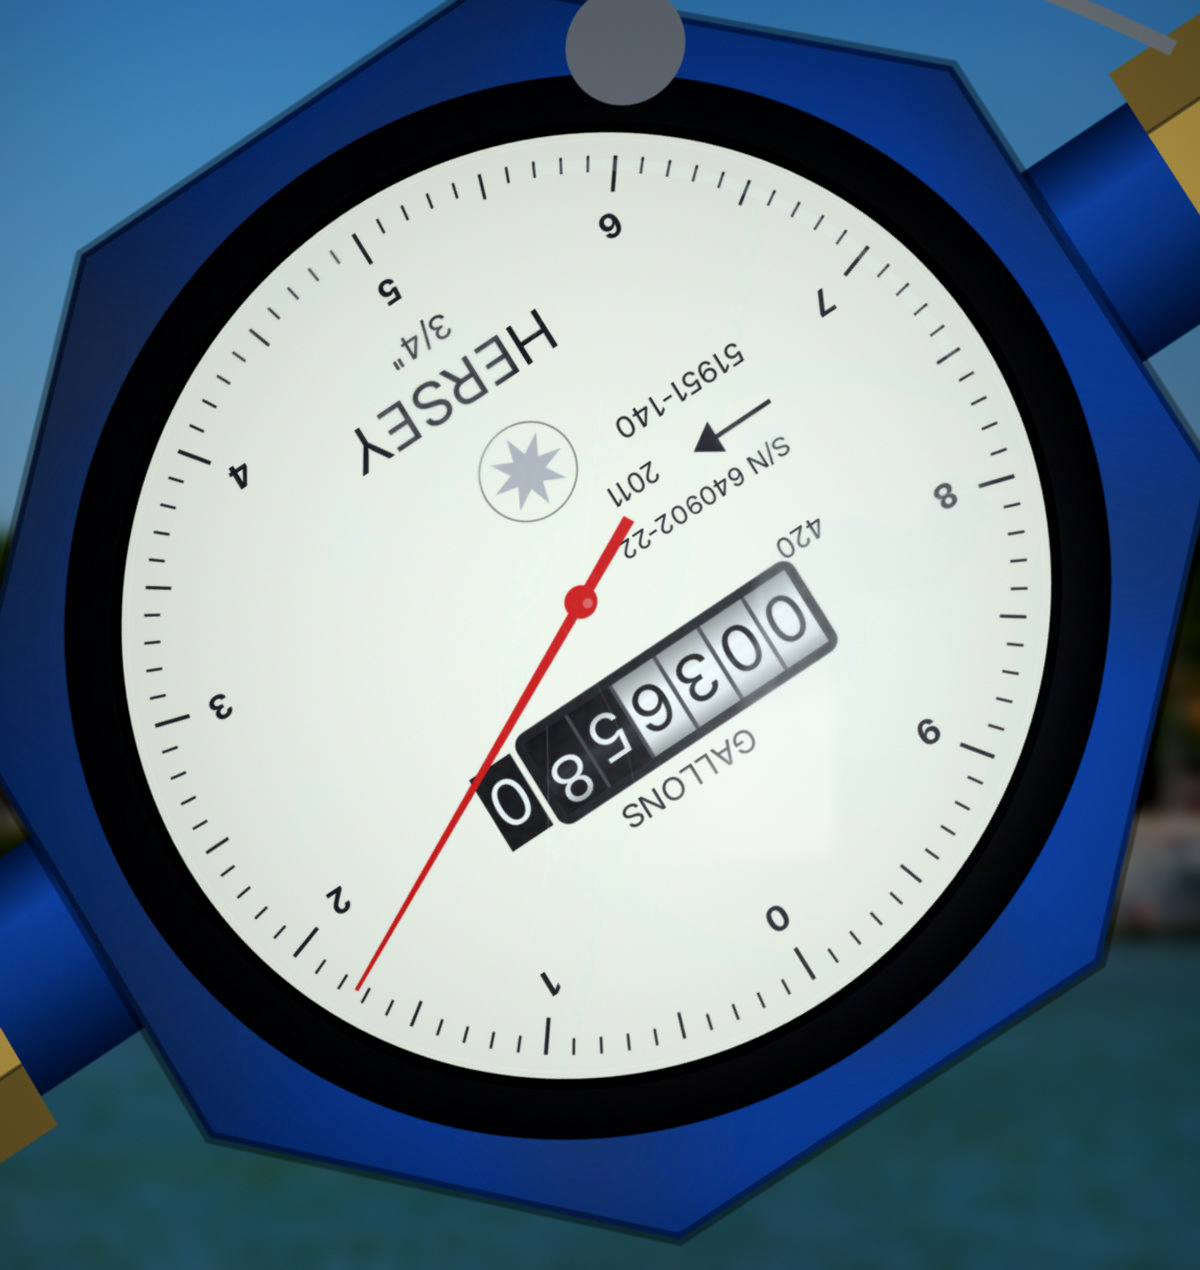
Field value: 36581.7 gal
